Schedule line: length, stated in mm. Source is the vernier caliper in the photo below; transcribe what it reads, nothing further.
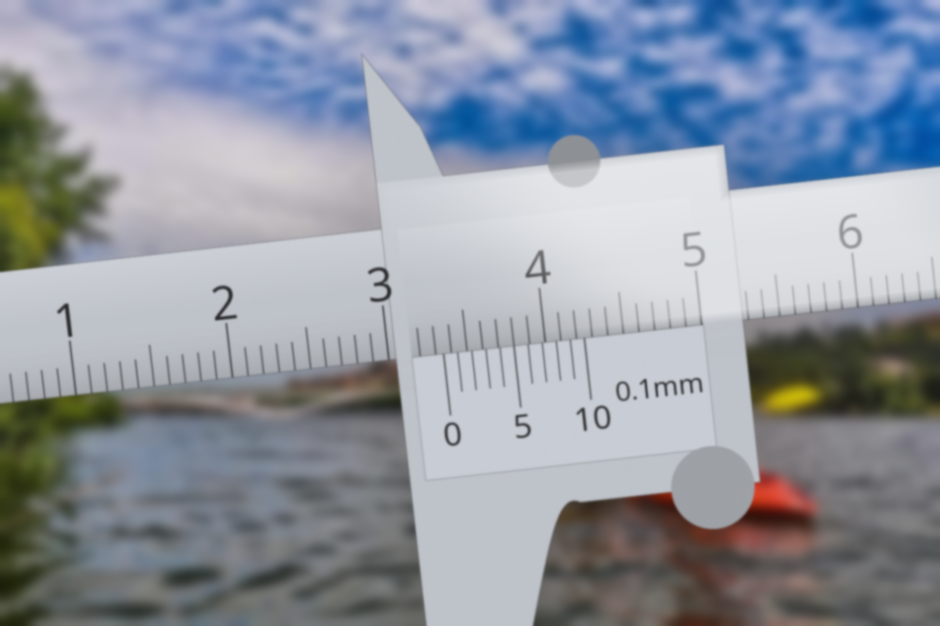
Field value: 33.5 mm
